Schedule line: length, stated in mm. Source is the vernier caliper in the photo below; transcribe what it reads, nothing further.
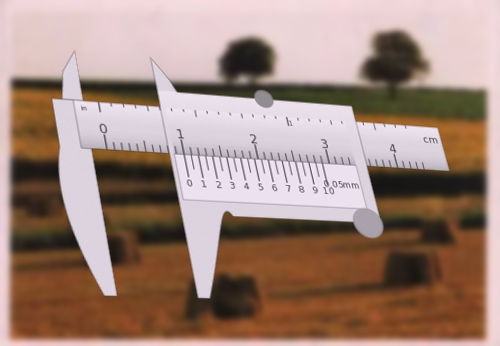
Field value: 10.0 mm
